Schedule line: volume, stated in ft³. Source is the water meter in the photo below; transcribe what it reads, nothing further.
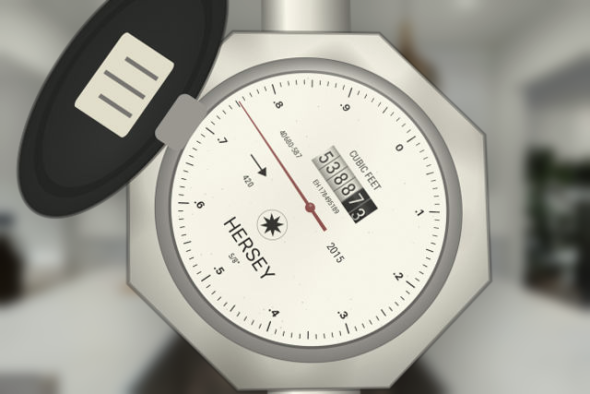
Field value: 538872.75 ft³
